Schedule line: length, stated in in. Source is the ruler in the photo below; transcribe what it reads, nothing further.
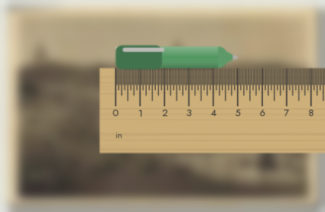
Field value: 5 in
